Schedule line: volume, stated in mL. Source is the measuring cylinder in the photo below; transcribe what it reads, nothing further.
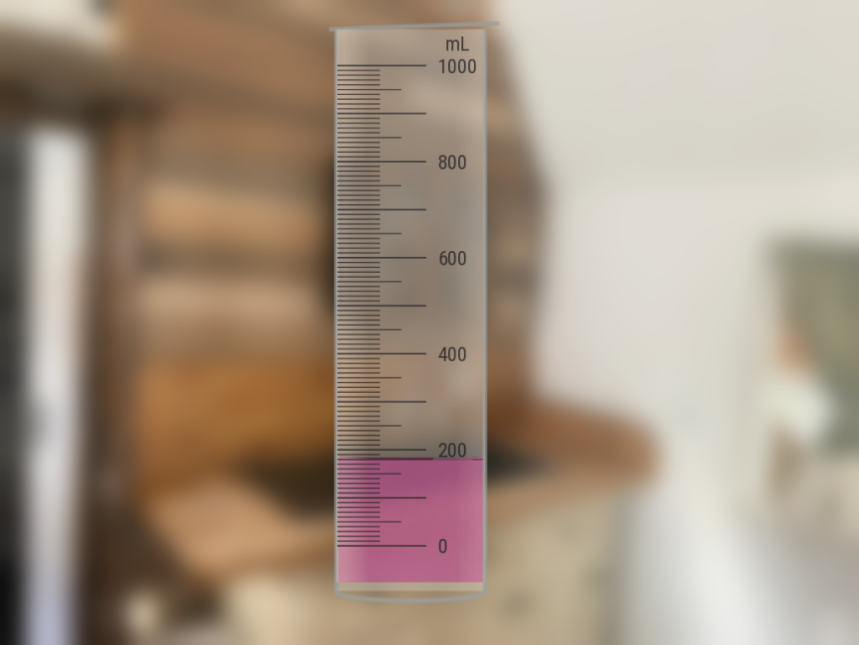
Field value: 180 mL
